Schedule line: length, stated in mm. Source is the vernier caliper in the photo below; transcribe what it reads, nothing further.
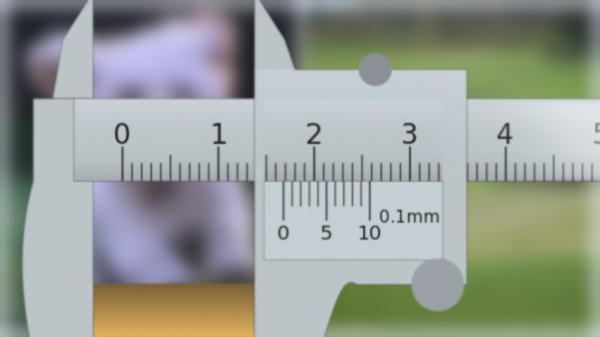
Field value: 16.8 mm
